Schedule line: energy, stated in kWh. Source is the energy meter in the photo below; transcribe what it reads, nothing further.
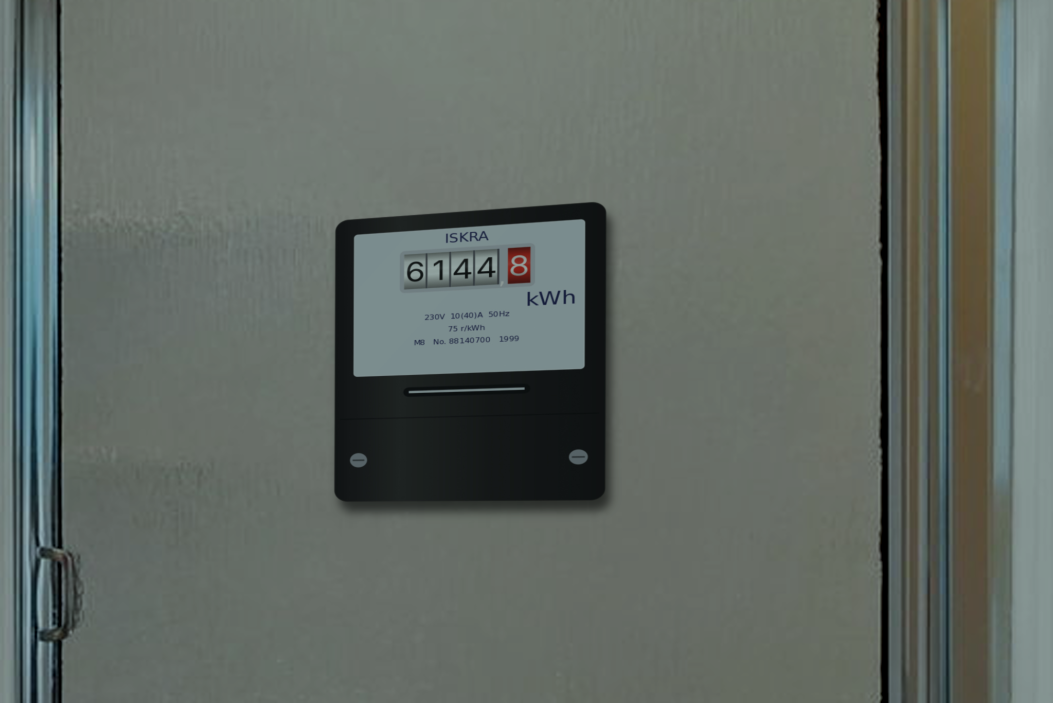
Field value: 6144.8 kWh
